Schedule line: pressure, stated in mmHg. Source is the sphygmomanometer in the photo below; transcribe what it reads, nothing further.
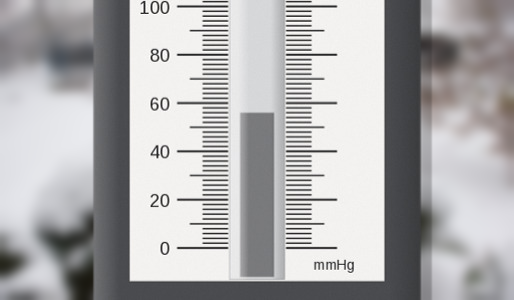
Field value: 56 mmHg
